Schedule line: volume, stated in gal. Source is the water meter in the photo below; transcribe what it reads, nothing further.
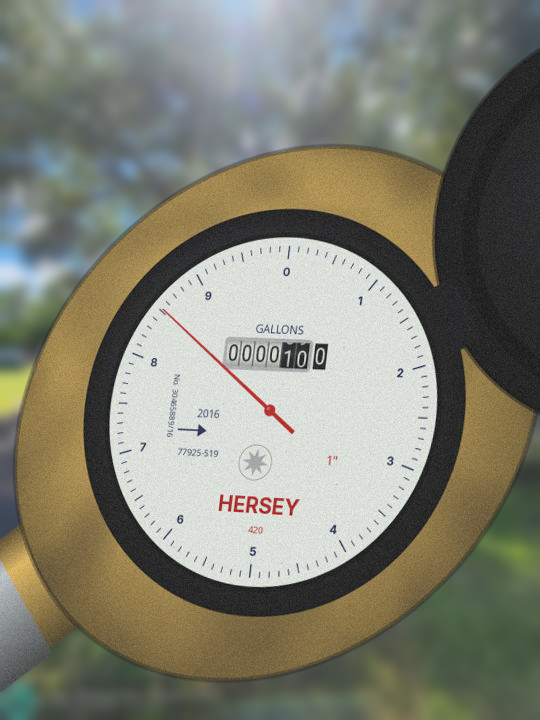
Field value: 98.5 gal
